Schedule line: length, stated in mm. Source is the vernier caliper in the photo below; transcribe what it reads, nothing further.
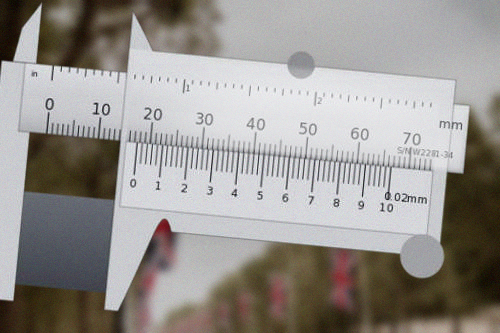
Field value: 17.5 mm
